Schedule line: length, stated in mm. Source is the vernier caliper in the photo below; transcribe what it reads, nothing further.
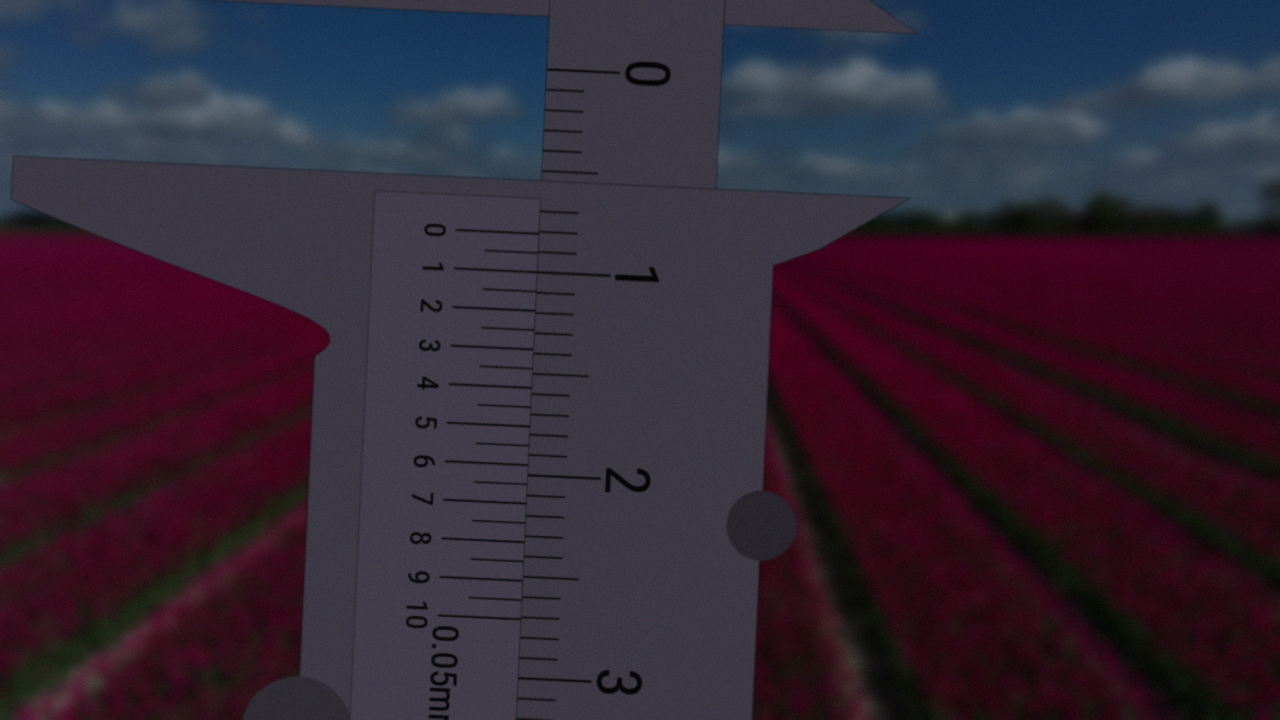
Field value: 8.1 mm
